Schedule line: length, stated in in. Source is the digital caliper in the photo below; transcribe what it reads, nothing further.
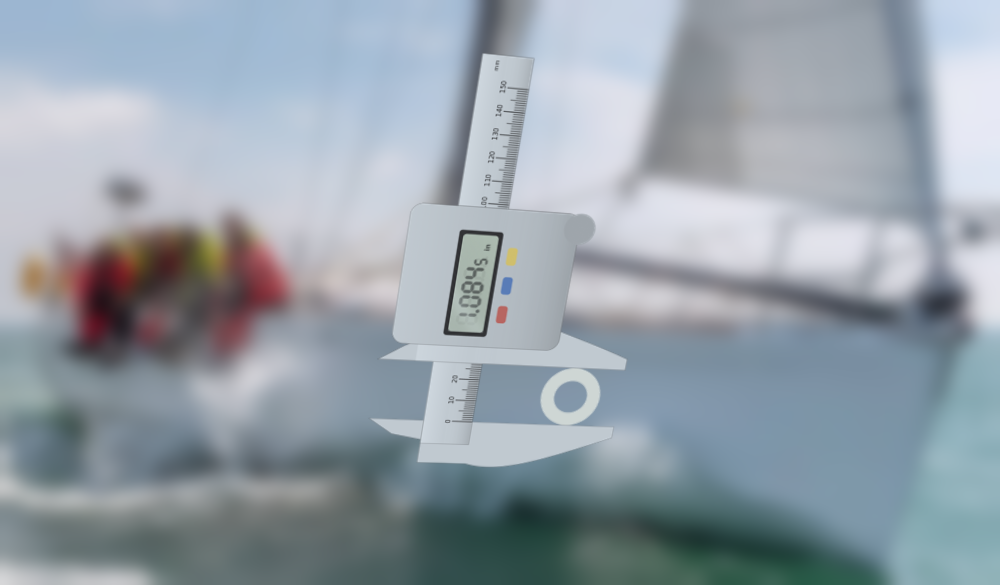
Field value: 1.0845 in
